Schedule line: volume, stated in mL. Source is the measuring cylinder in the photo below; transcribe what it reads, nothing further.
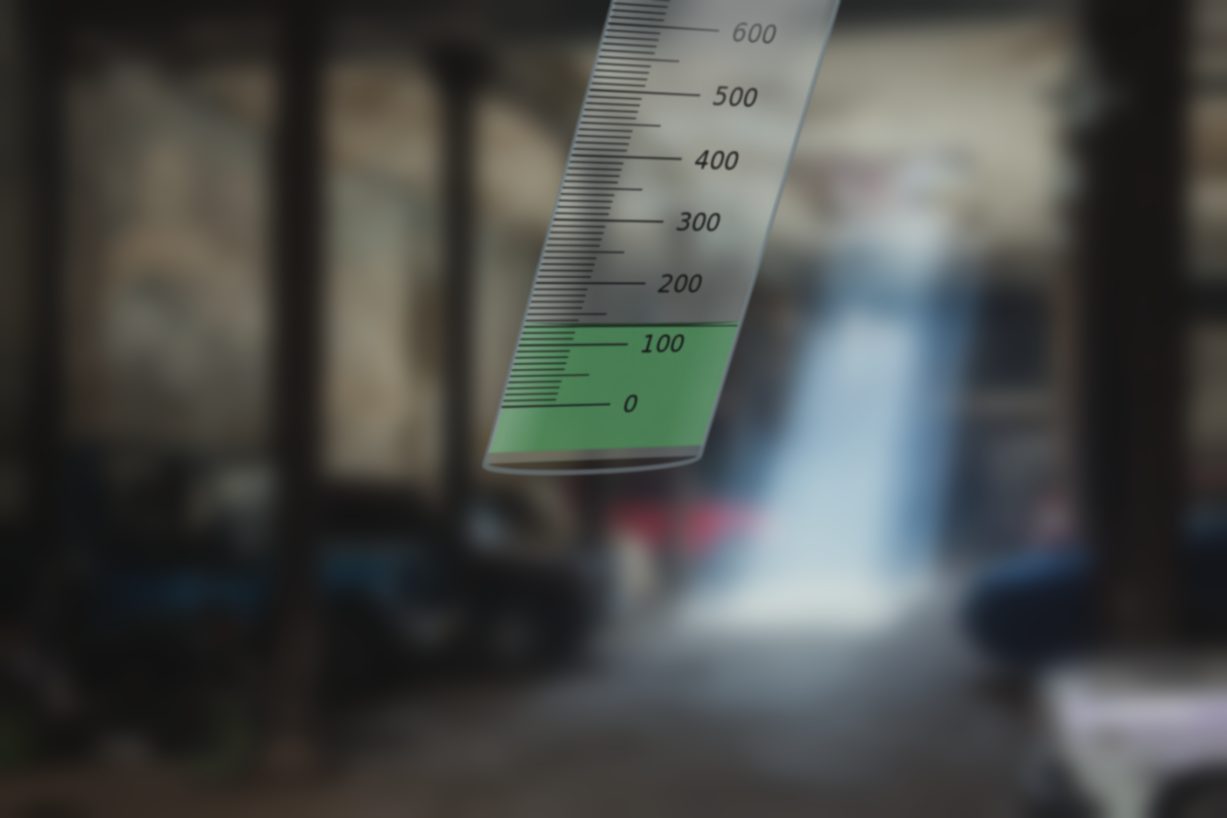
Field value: 130 mL
